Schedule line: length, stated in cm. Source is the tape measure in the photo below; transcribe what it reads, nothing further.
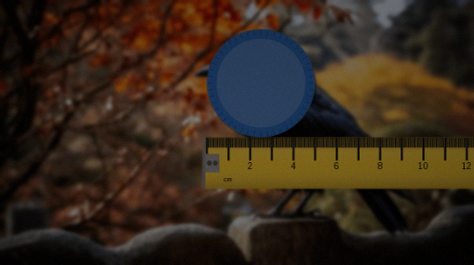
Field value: 5 cm
